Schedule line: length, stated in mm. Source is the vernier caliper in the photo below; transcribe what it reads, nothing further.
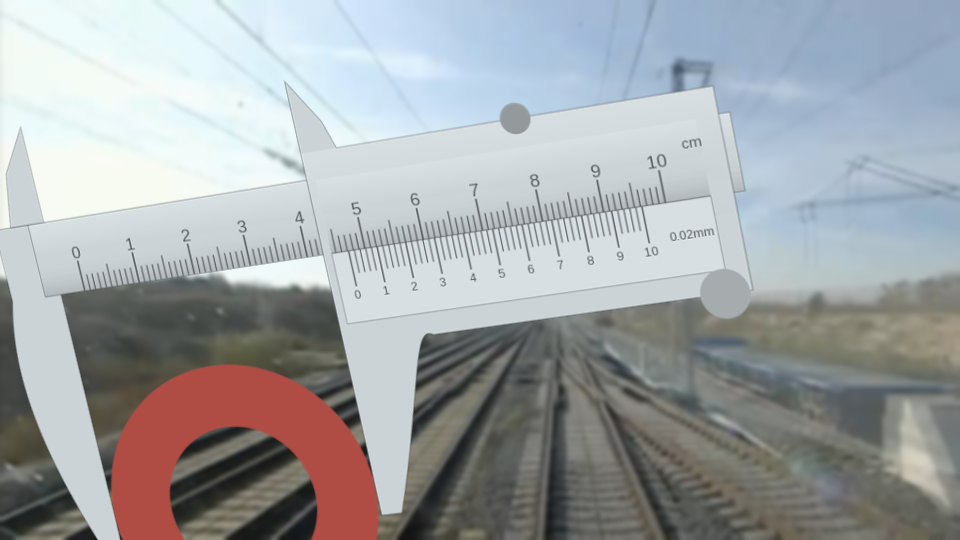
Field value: 47.2 mm
